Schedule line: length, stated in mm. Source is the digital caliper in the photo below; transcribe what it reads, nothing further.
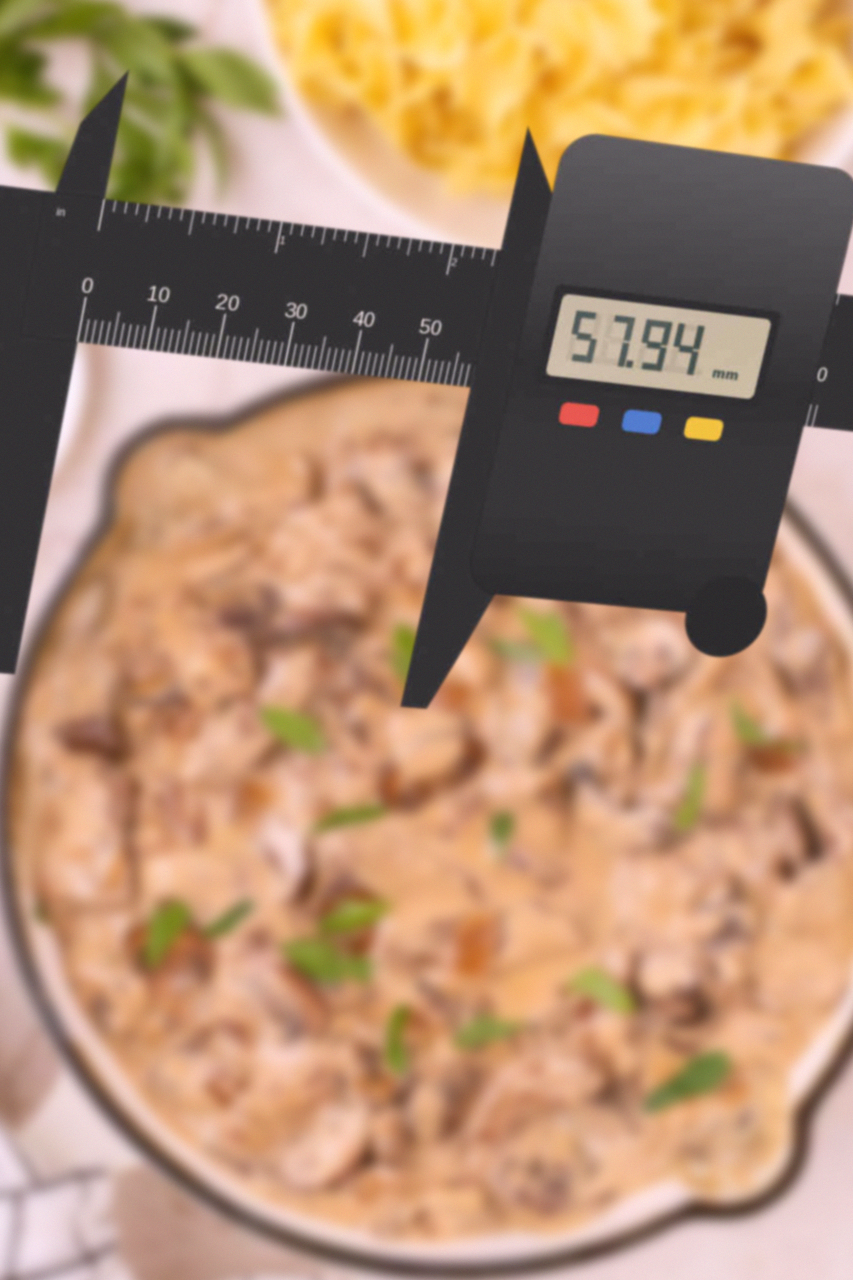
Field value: 57.94 mm
